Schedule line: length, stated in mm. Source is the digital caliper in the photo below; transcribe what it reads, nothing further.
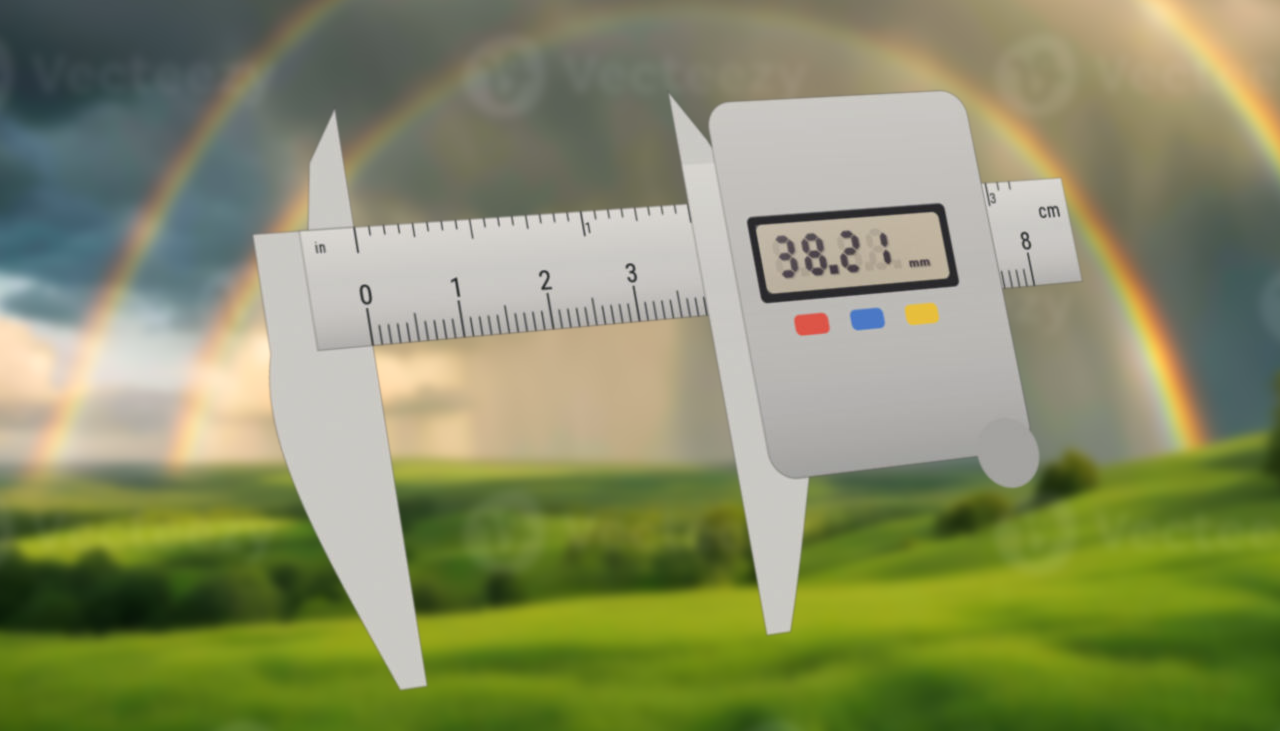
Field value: 38.21 mm
